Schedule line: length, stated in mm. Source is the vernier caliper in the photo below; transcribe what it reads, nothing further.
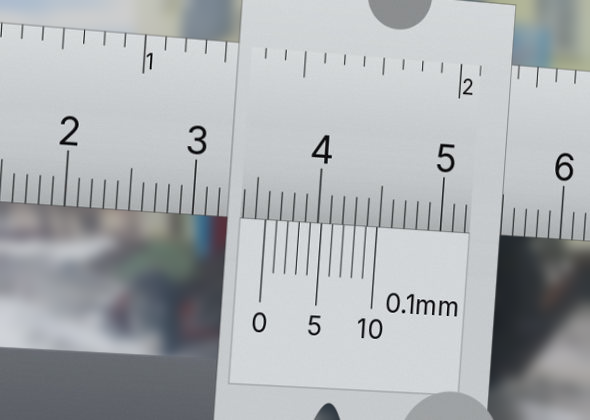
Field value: 35.8 mm
